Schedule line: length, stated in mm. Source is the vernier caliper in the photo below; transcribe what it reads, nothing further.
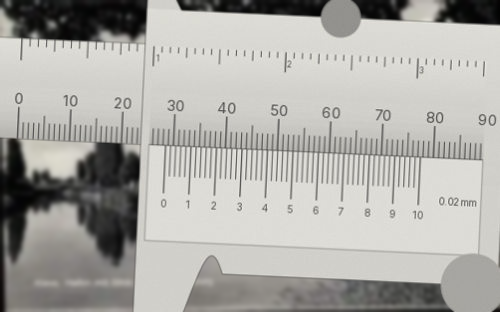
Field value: 28.5 mm
